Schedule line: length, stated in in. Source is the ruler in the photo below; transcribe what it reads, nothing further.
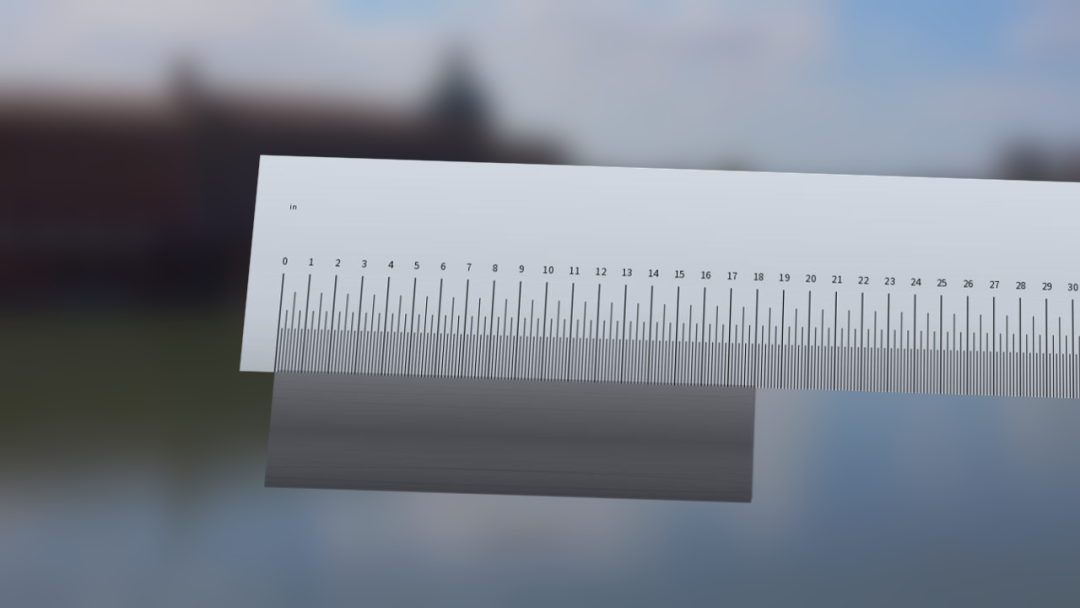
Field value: 18 in
